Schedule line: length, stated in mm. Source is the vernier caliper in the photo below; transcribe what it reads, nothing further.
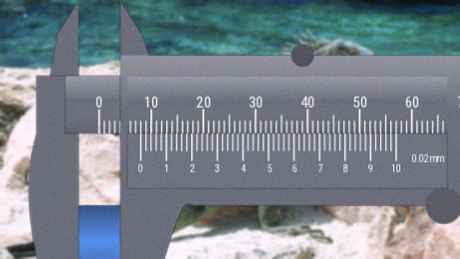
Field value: 8.0 mm
